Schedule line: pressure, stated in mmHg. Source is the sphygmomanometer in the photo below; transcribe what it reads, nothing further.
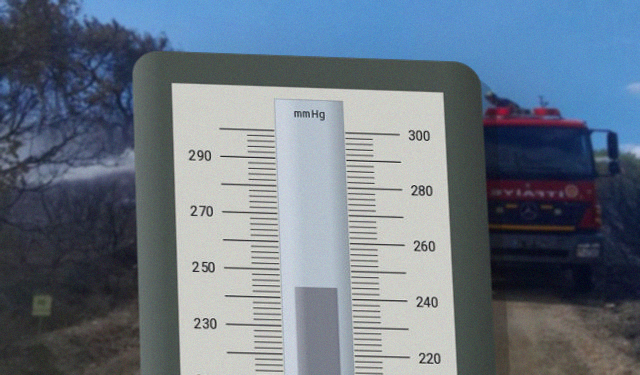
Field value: 244 mmHg
